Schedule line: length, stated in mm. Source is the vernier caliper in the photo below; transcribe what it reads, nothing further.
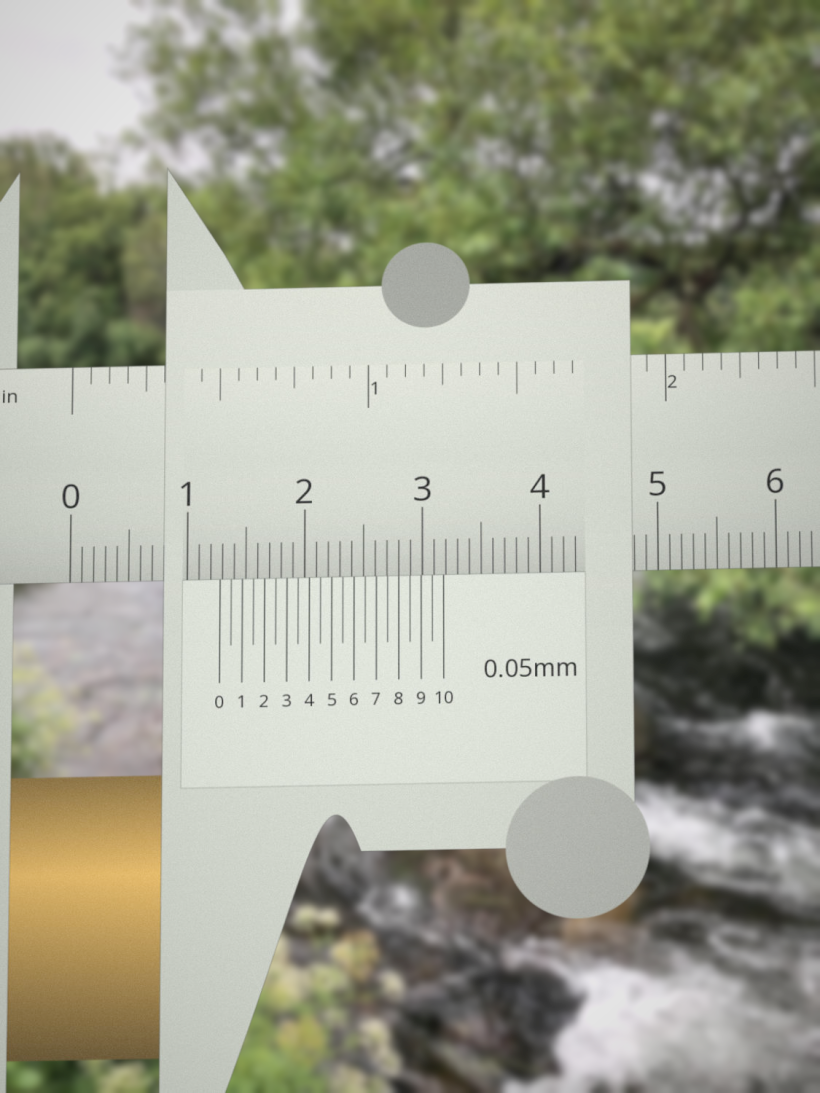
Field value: 12.8 mm
